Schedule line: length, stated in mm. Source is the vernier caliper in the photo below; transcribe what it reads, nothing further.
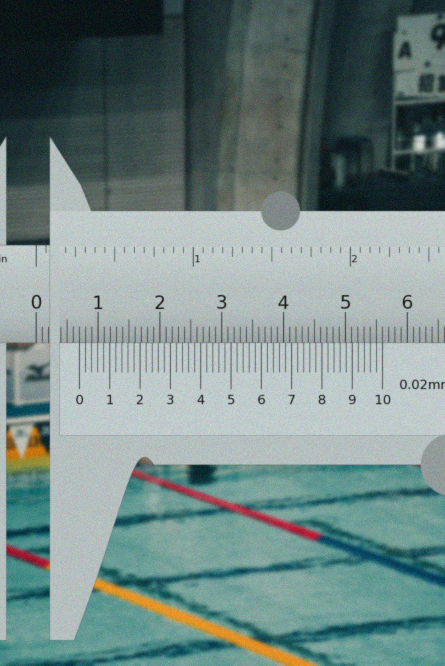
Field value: 7.0 mm
